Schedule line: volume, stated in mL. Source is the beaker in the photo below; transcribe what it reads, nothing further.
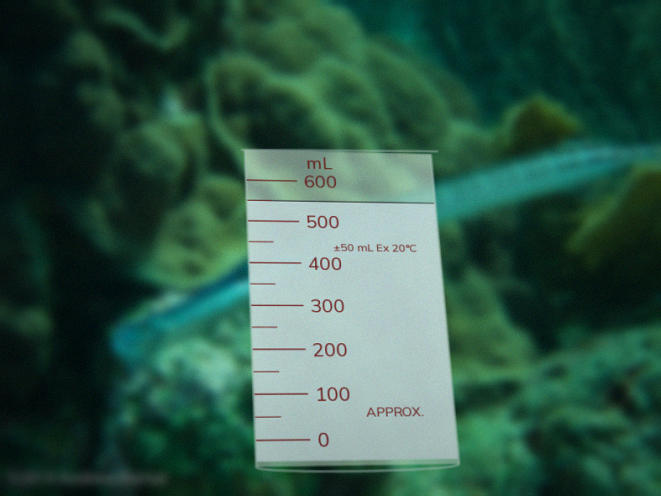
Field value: 550 mL
